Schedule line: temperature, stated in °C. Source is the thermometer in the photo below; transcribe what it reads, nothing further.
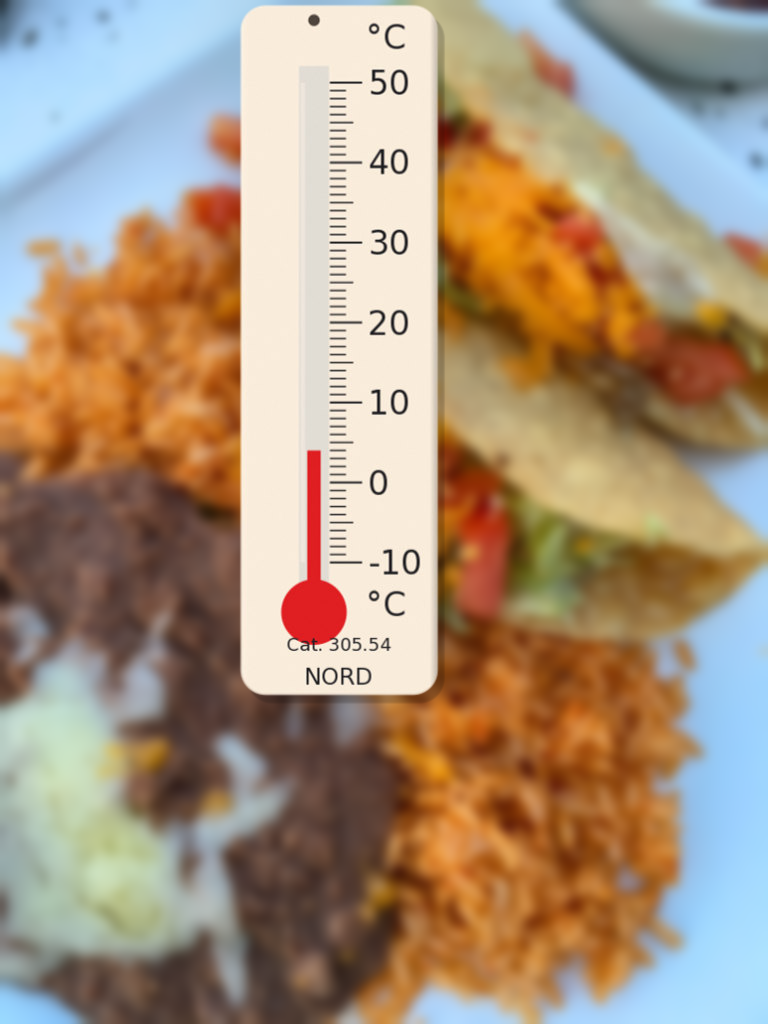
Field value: 4 °C
